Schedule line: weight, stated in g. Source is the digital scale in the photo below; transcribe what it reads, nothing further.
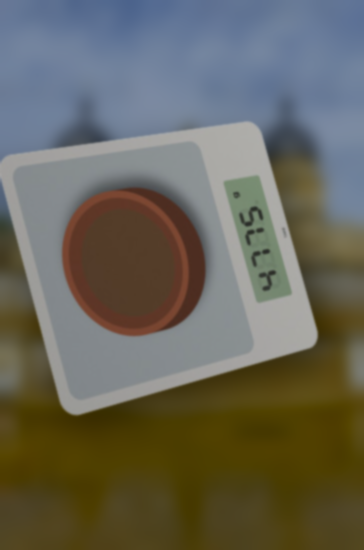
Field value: 4775 g
